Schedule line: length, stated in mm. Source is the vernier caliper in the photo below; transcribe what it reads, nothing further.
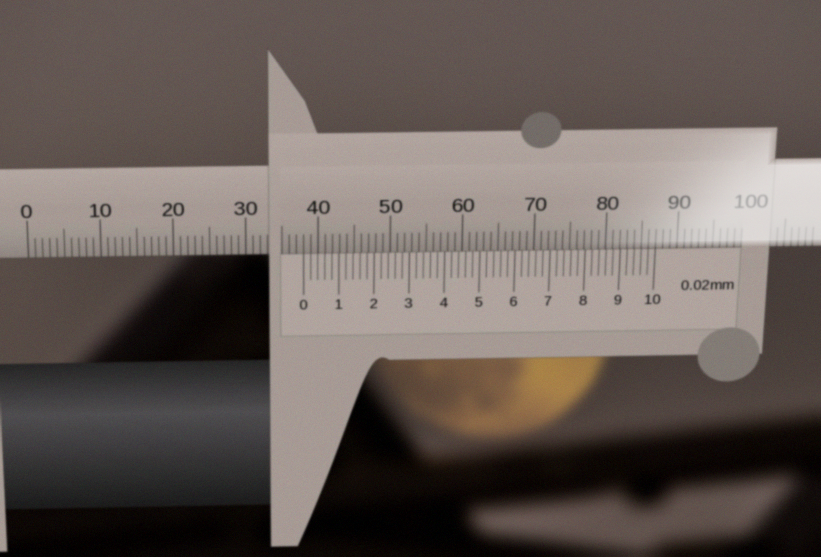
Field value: 38.0 mm
